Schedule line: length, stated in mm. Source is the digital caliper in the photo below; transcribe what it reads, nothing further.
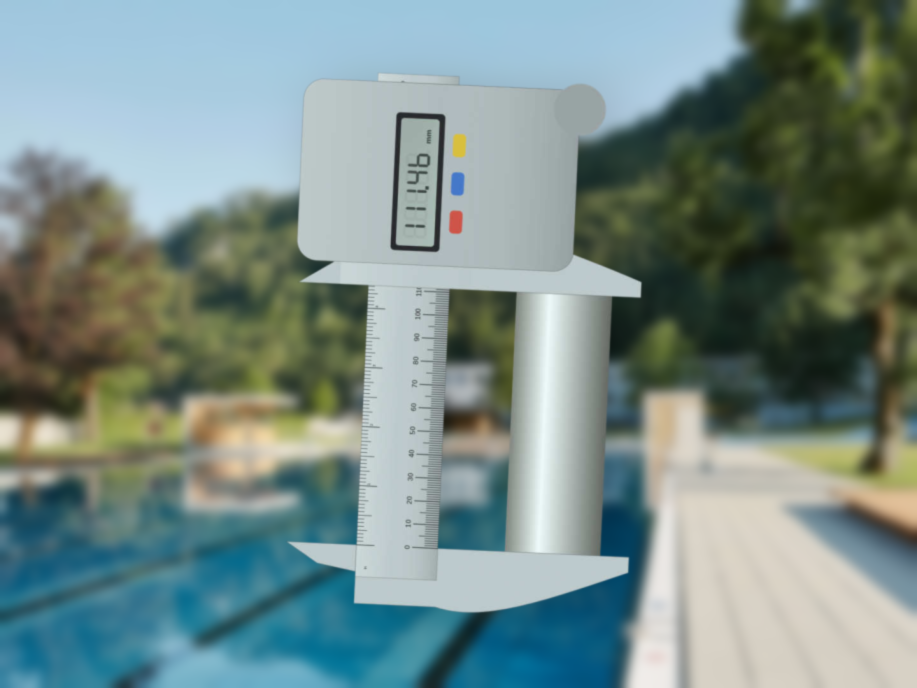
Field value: 111.46 mm
